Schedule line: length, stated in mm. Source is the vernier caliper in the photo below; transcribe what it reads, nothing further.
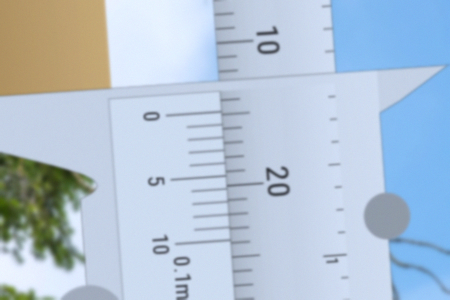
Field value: 14.8 mm
